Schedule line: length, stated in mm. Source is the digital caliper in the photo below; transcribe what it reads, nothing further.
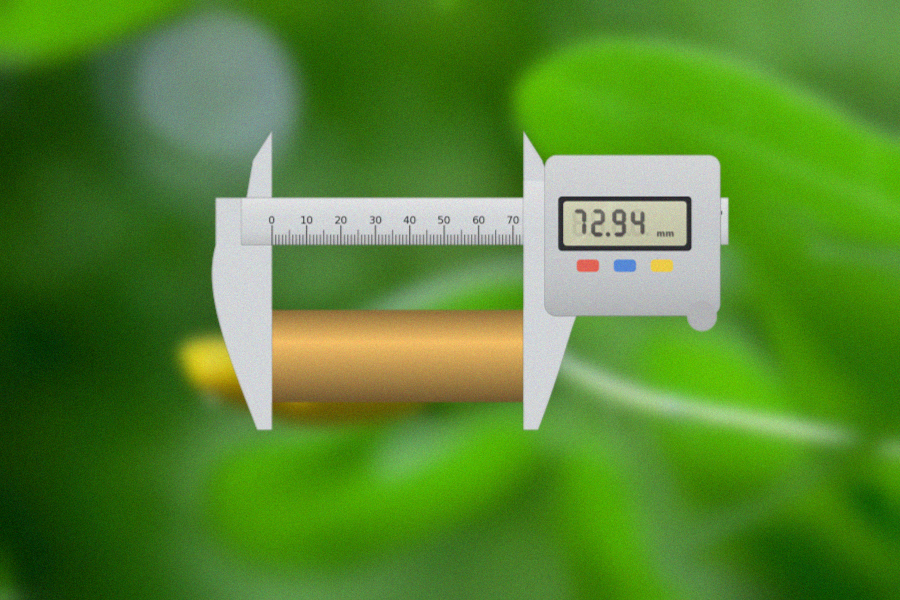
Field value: 72.94 mm
